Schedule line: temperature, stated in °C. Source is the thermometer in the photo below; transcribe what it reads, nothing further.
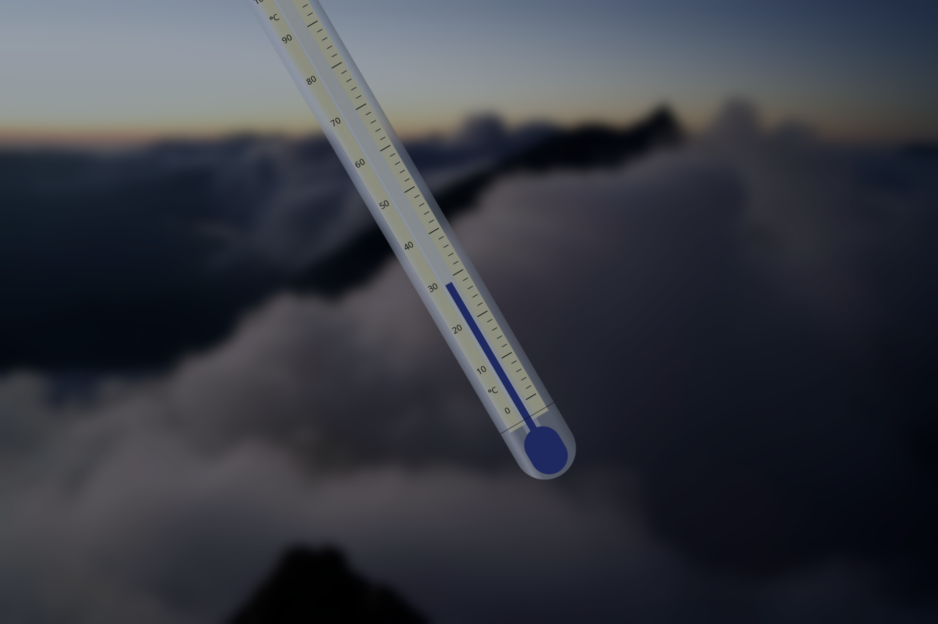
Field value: 29 °C
